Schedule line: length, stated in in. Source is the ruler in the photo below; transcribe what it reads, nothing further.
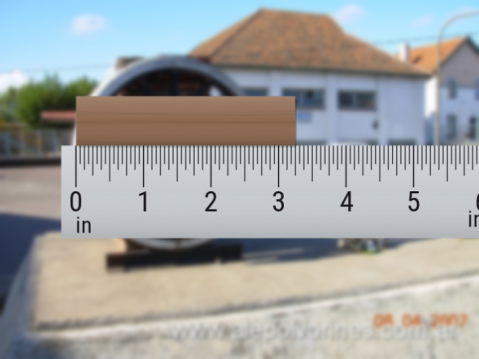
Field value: 3.25 in
